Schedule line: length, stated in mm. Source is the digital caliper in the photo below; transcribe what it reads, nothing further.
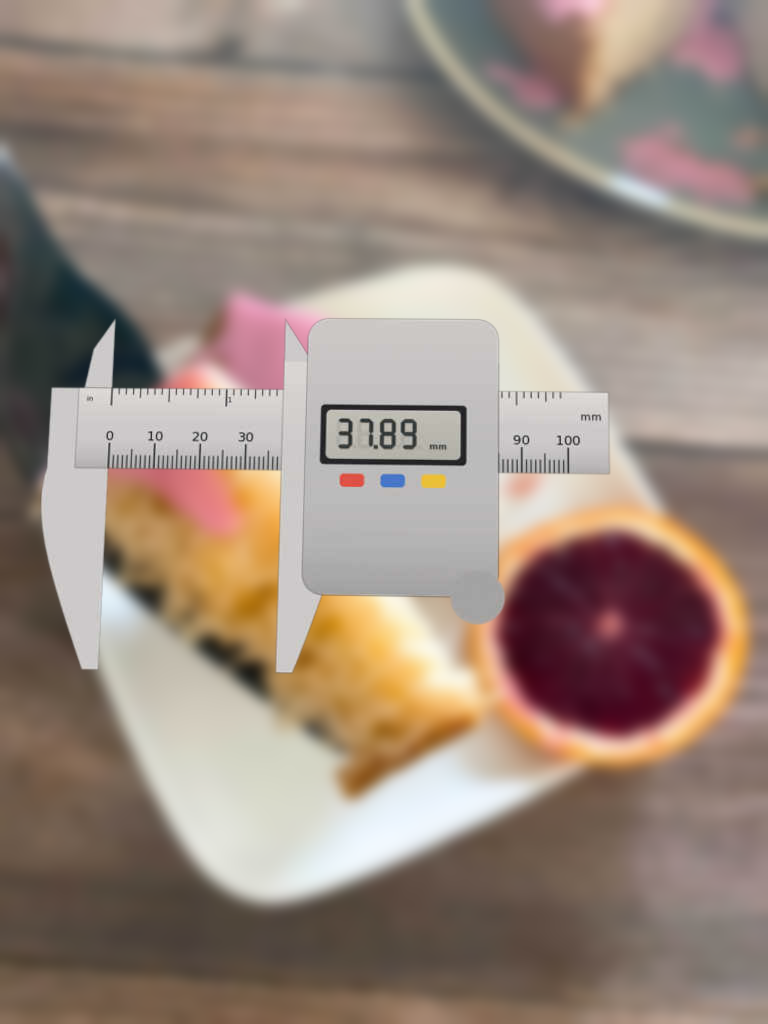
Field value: 37.89 mm
